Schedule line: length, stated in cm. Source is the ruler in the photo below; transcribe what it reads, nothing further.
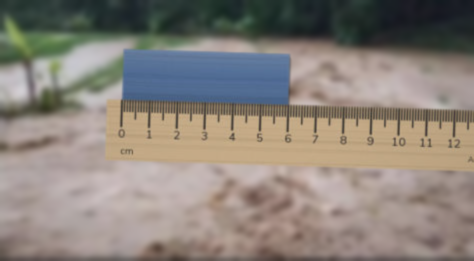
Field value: 6 cm
